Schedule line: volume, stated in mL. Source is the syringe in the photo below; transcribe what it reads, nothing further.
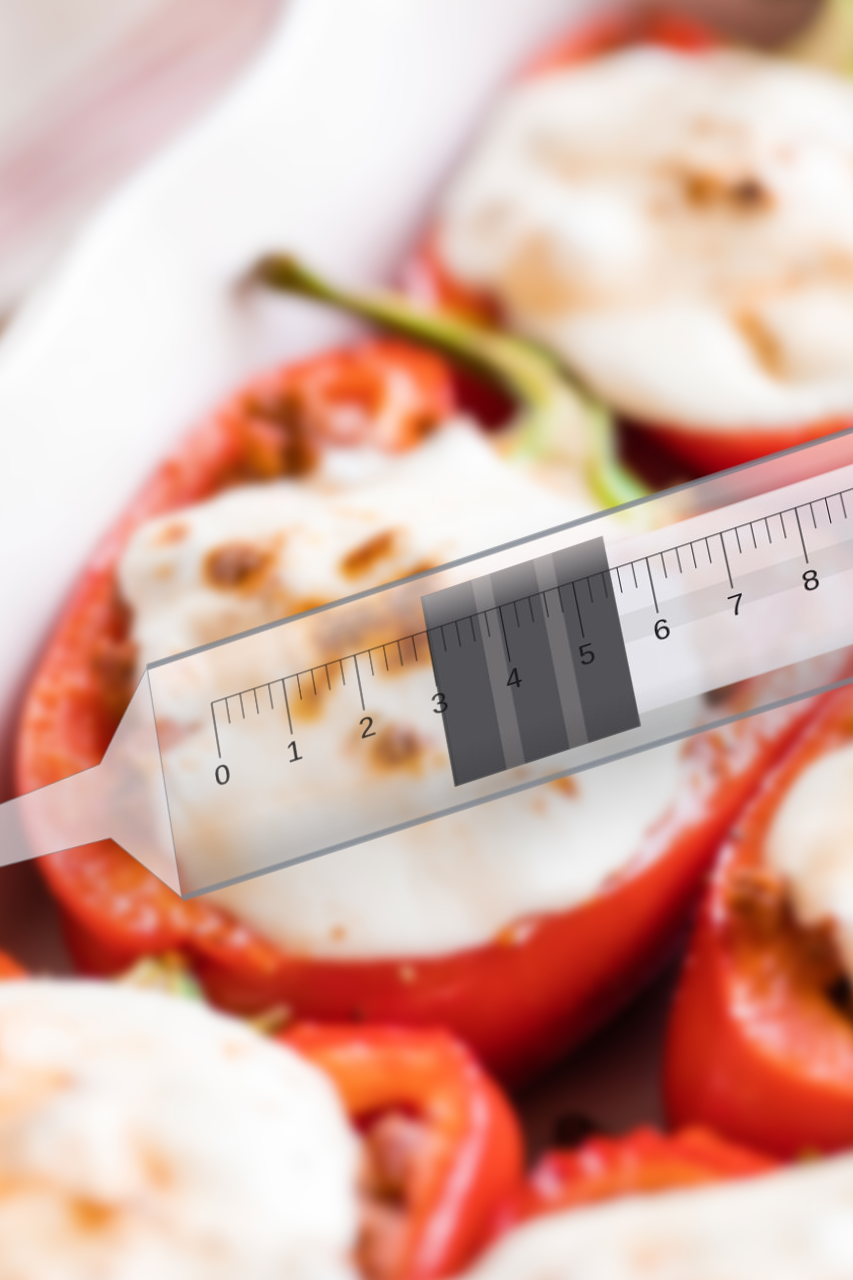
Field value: 3 mL
